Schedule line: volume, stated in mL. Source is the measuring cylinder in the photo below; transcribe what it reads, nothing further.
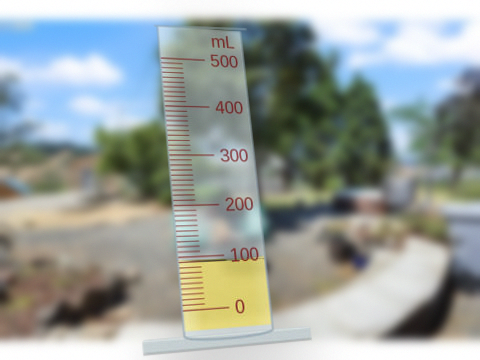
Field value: 90 mL
